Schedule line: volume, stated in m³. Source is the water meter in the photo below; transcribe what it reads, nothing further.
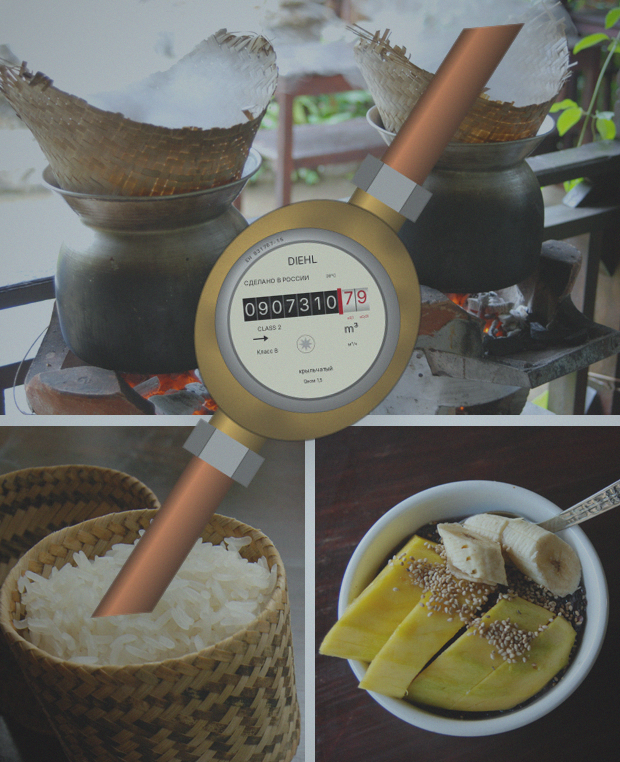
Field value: 907310.79 m³
